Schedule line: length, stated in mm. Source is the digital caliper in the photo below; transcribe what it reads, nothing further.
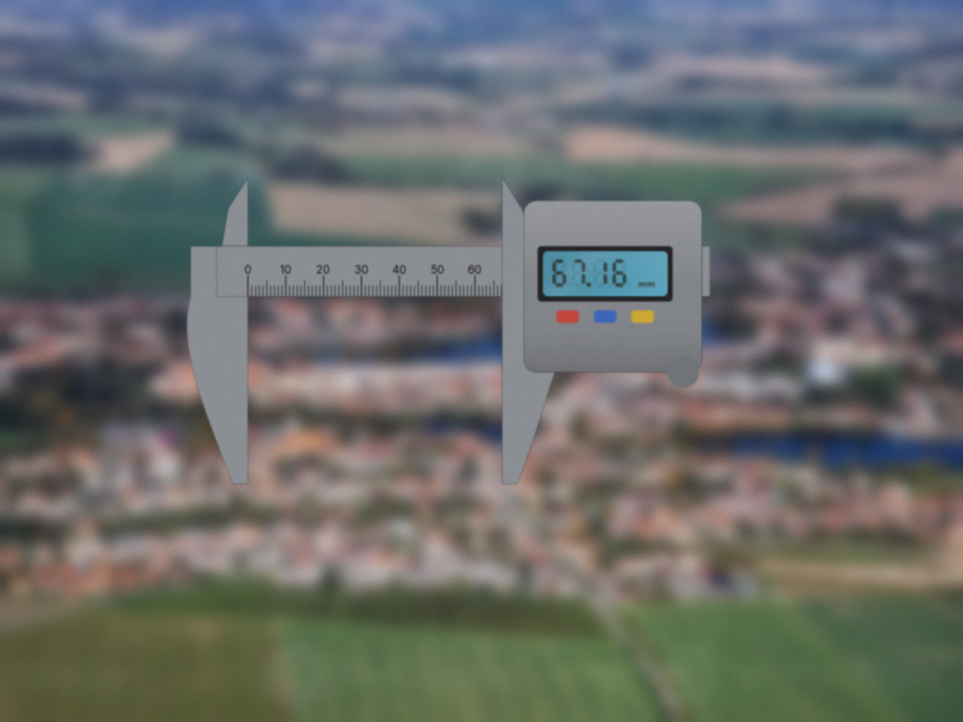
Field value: 67.16 mm
